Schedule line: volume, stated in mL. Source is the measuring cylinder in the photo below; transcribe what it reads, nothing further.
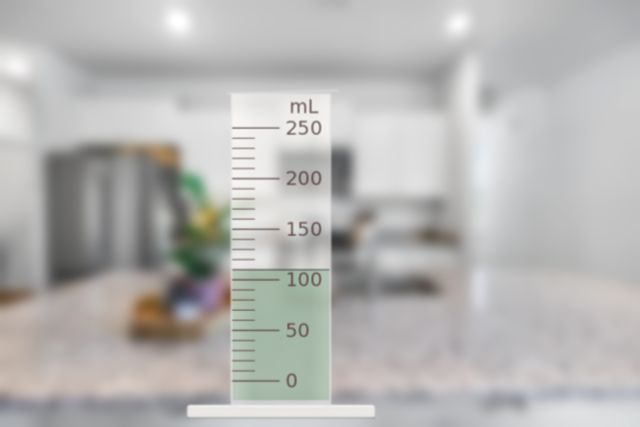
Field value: 110 mL
